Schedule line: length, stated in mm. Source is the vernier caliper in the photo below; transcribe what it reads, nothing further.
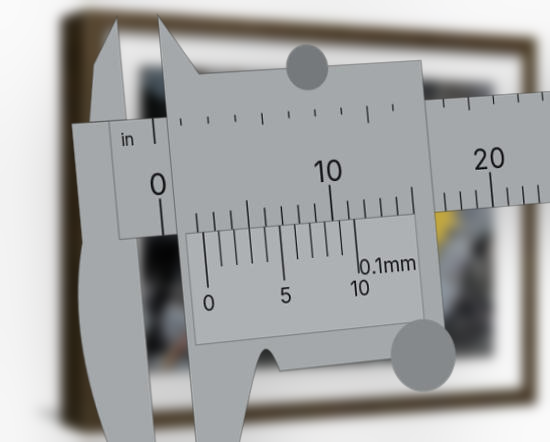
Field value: 2.3 mm
